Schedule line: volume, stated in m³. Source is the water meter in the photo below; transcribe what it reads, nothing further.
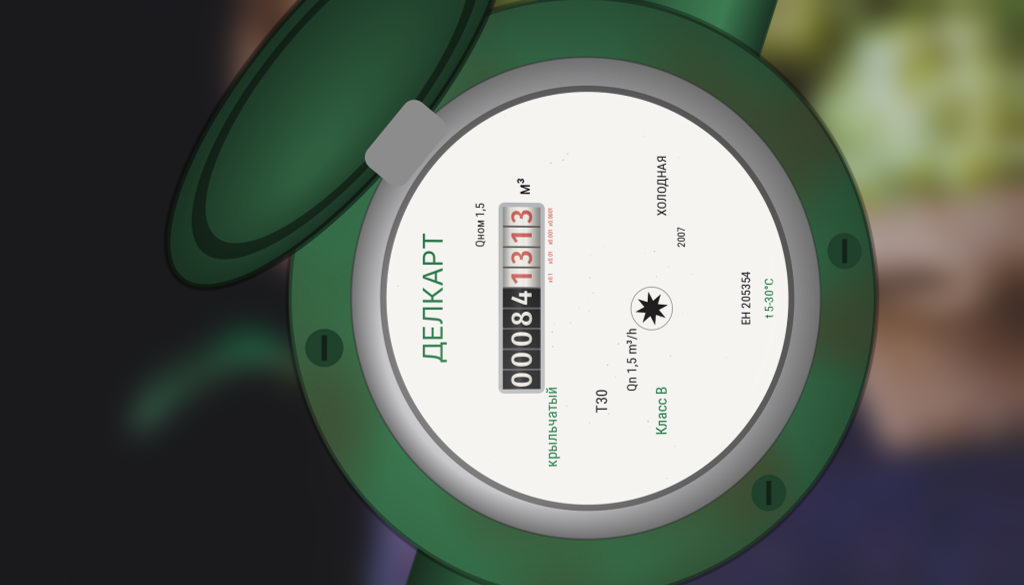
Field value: 84.1313 m³
